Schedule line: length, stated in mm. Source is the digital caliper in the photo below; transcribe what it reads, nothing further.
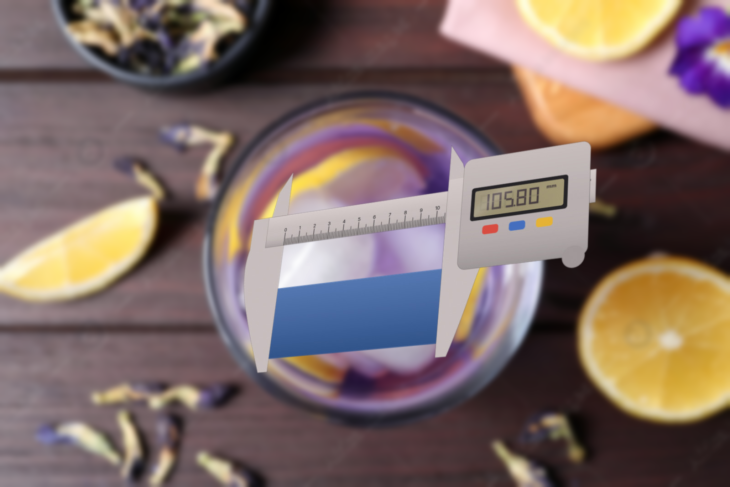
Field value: 105.80 mm
